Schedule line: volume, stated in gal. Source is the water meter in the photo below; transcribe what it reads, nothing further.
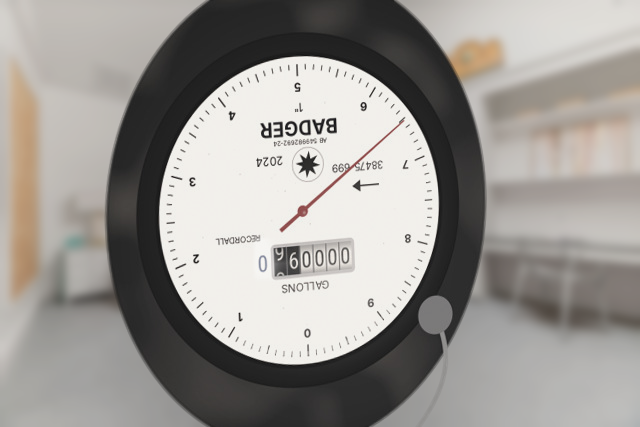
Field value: 956.5 gal
